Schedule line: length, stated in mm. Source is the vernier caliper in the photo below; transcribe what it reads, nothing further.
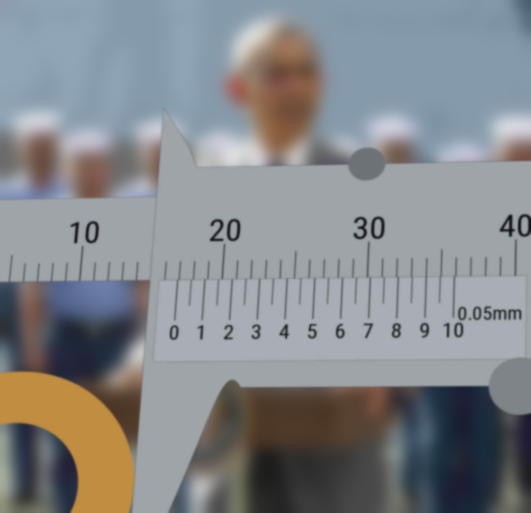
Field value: 16.9 mm
